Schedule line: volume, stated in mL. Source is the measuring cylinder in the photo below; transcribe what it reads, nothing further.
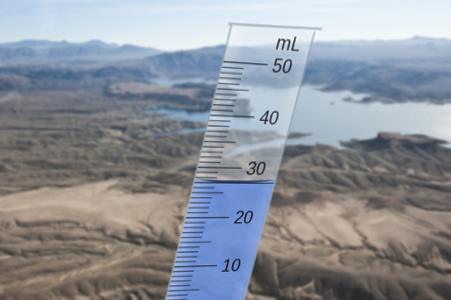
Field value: 27 mL
